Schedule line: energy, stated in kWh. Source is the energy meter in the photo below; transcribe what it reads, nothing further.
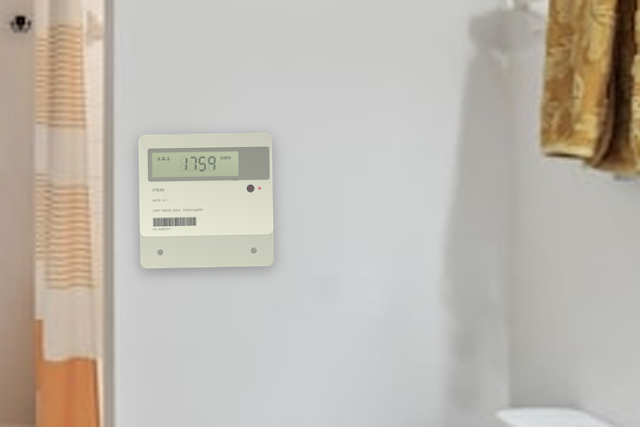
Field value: 1759 kWh
